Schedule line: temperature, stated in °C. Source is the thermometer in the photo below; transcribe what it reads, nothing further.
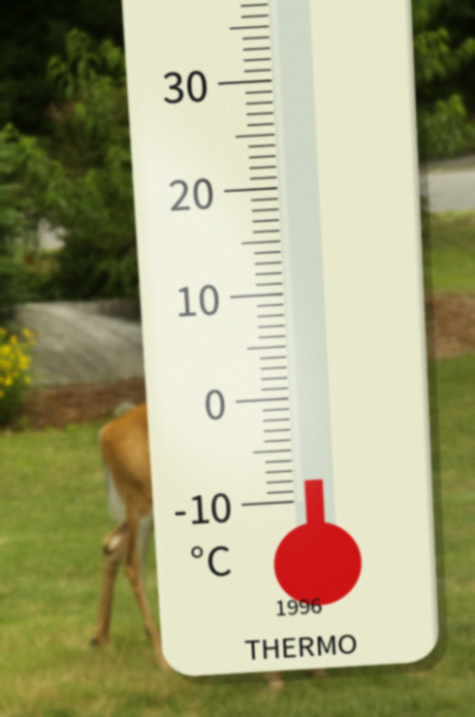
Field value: -8 °C
